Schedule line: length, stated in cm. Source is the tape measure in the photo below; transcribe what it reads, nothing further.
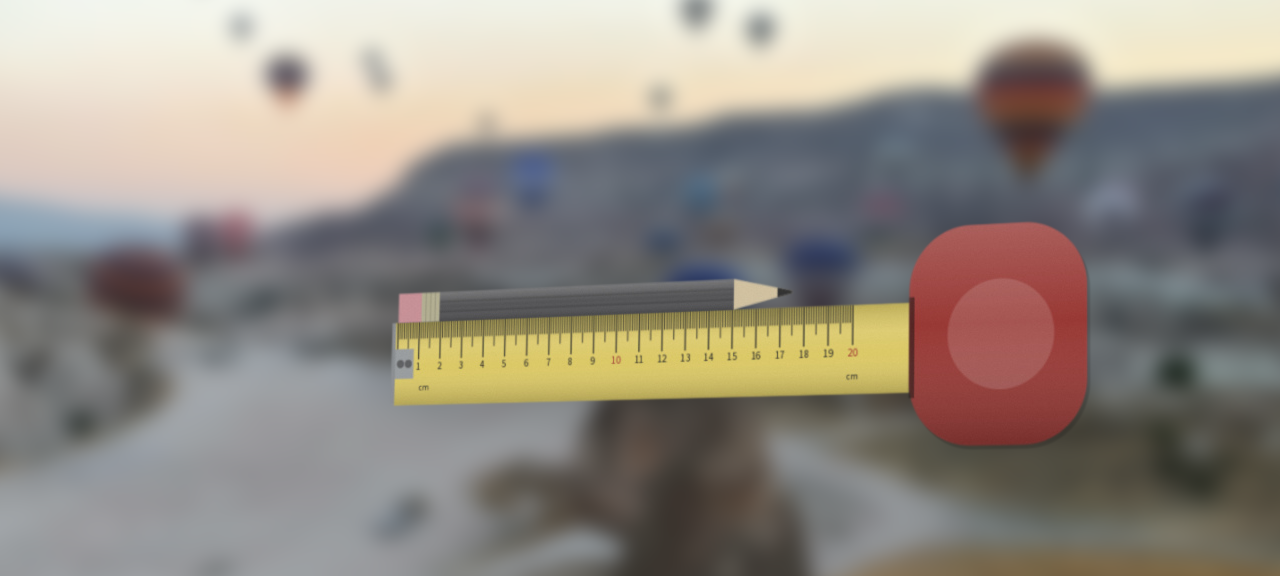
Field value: 17.5 cm
